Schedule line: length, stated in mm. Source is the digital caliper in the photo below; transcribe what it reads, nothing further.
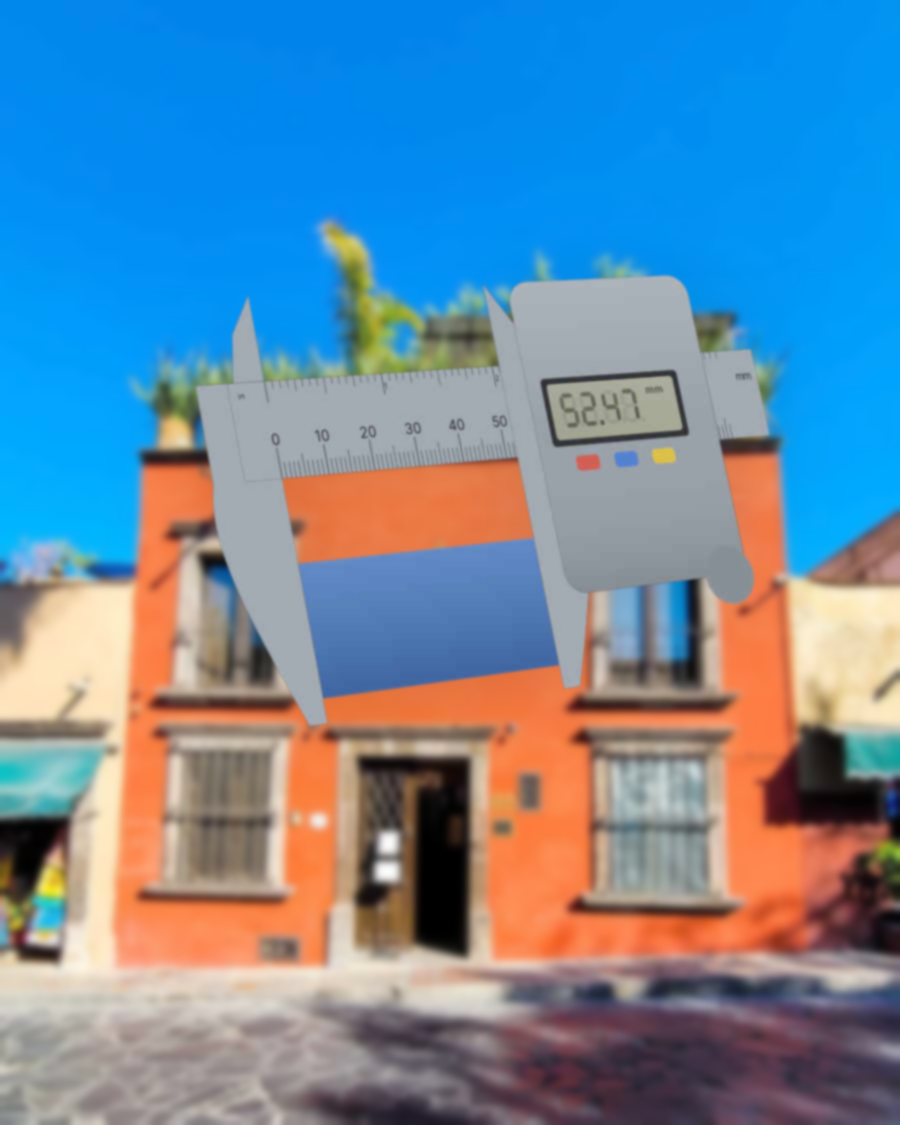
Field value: 52.47 mm
